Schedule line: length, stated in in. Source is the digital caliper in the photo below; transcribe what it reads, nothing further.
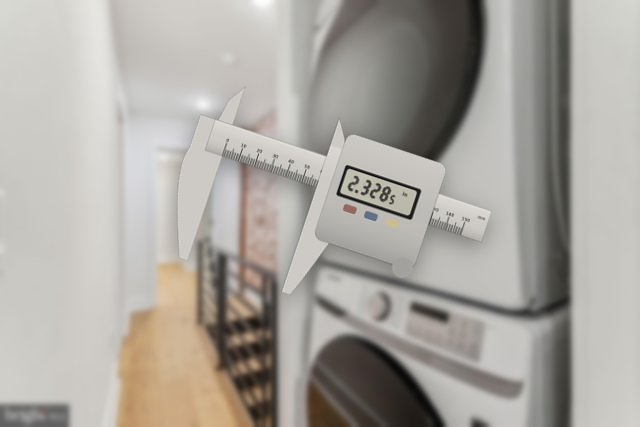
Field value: 2.3285 in
